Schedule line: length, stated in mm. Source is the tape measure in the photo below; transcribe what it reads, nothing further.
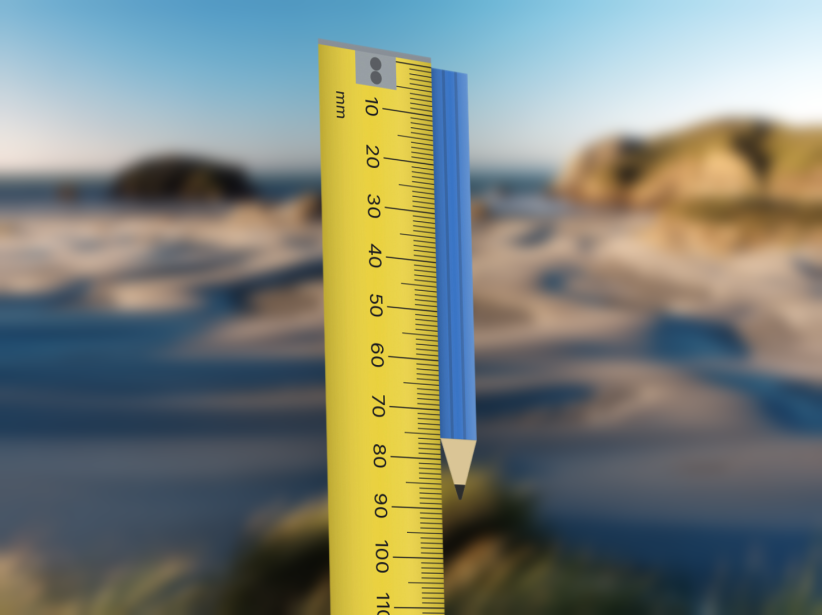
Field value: 88 mm
